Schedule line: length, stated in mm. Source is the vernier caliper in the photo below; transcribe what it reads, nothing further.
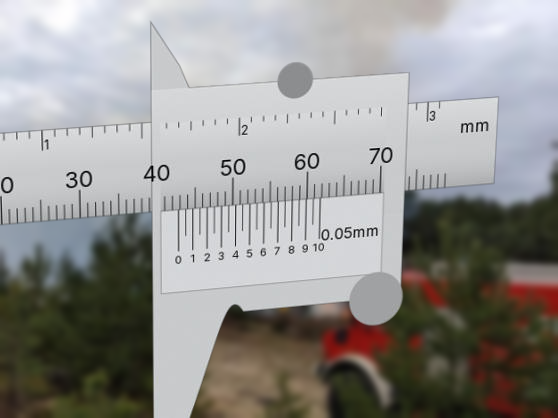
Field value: 42.8 mm
